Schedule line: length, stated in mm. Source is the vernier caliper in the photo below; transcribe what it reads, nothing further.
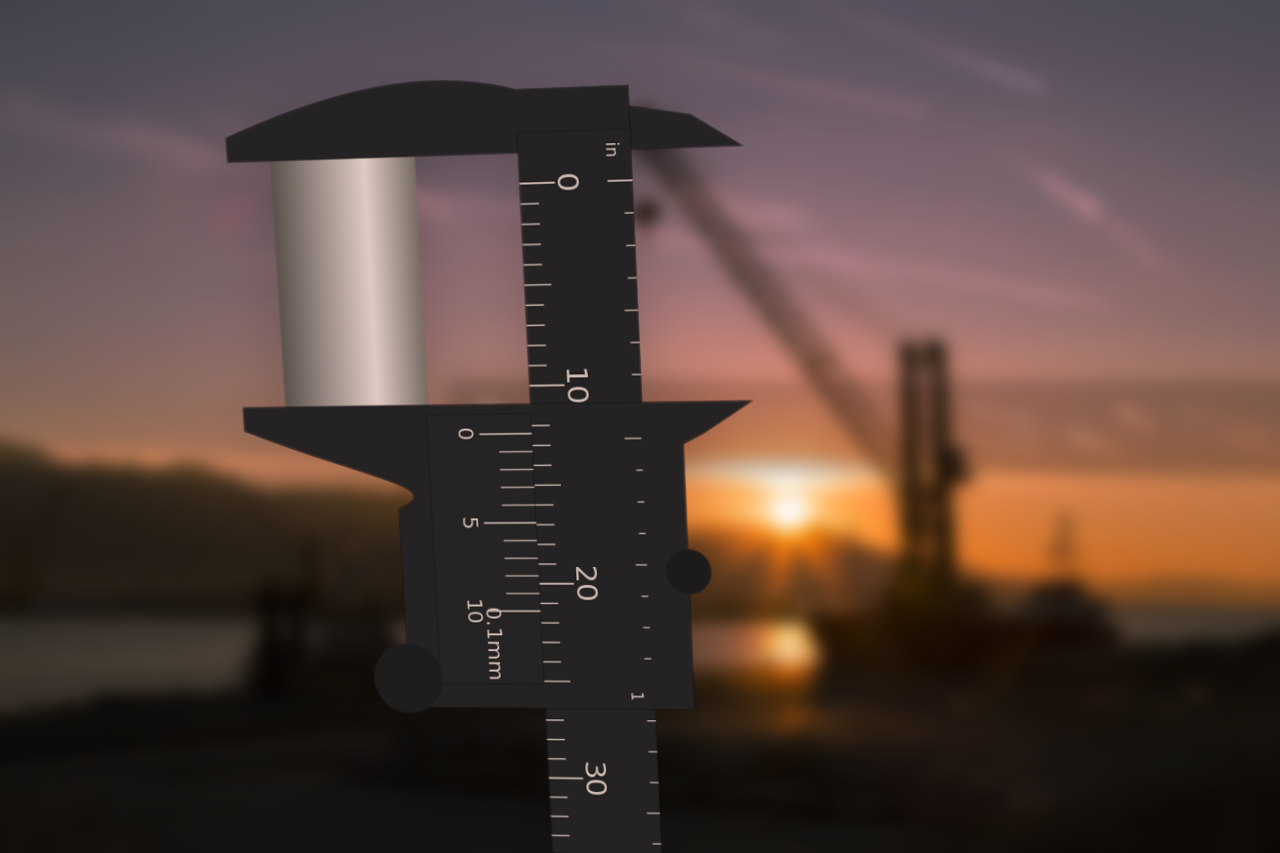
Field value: 12.4 mm
